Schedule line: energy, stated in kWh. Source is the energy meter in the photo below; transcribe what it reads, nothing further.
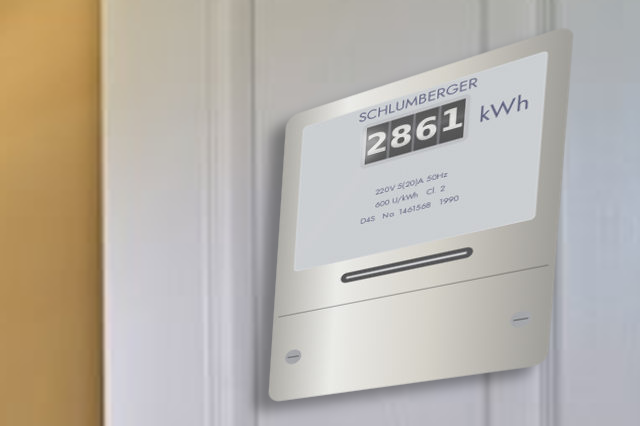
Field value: 2861 kWh
